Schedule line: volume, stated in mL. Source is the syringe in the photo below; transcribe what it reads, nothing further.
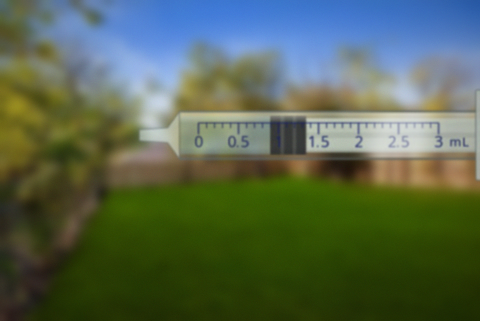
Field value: 0.9 mL
